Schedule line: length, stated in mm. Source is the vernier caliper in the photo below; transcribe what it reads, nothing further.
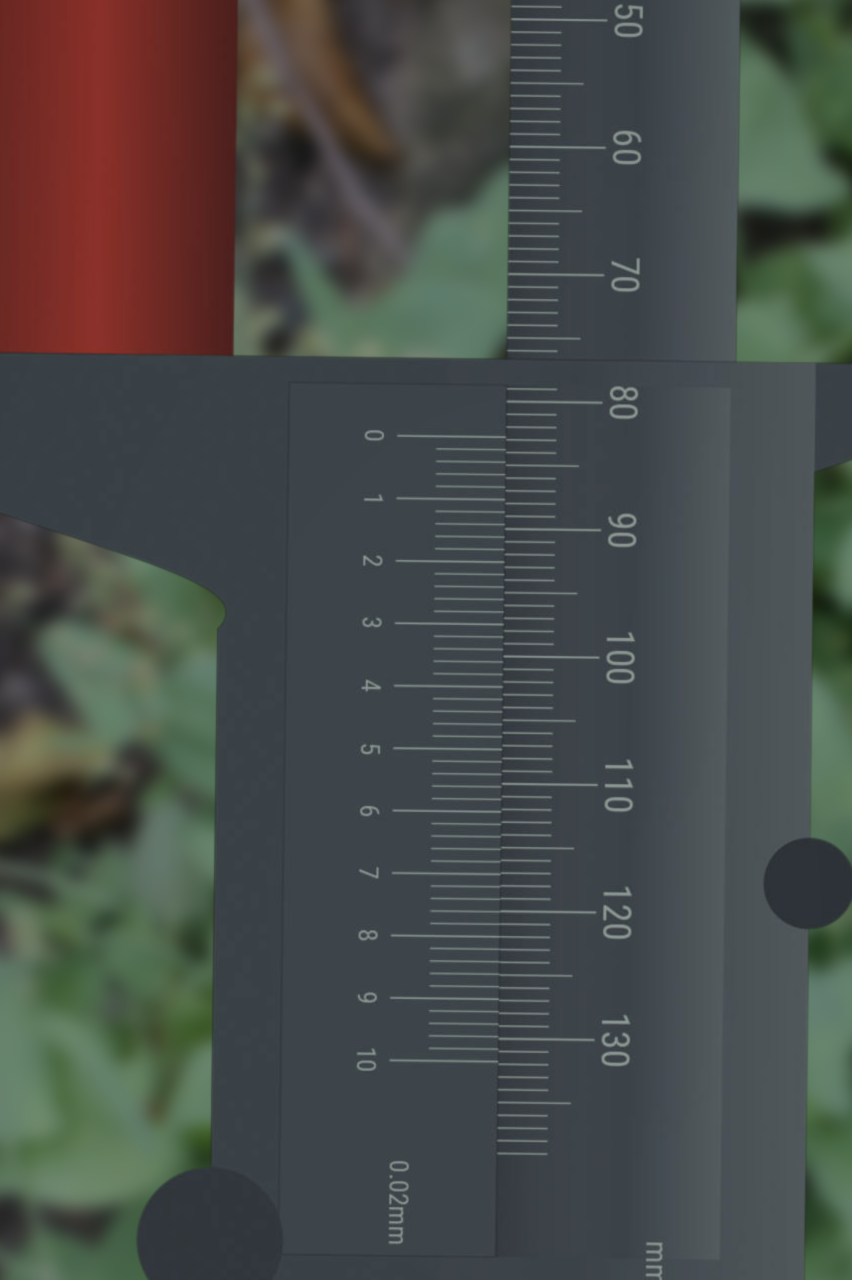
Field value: 82.8 mm
